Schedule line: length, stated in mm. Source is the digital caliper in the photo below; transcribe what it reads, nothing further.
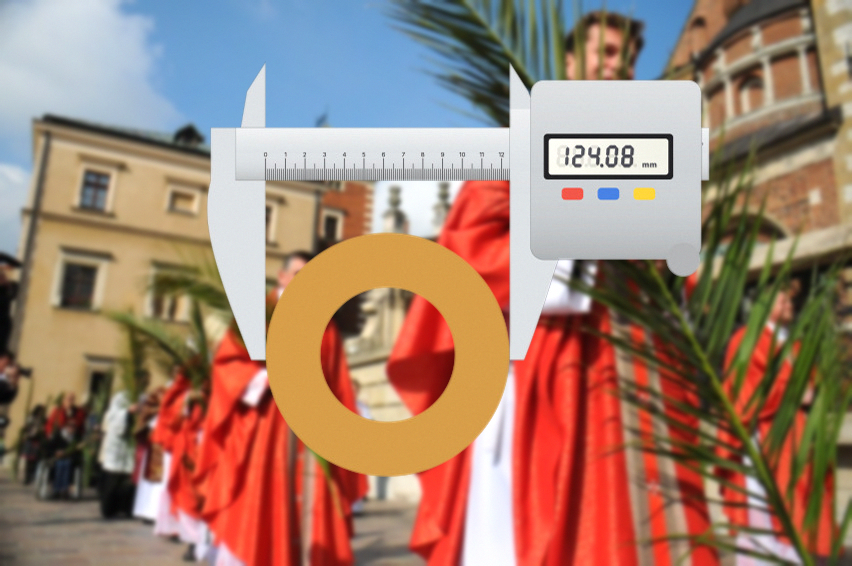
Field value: 124.08 mm
